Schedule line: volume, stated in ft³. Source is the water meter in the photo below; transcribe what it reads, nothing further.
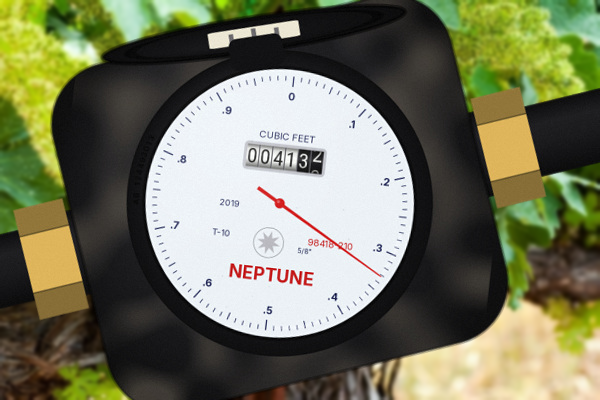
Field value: 4132.33 ft³
